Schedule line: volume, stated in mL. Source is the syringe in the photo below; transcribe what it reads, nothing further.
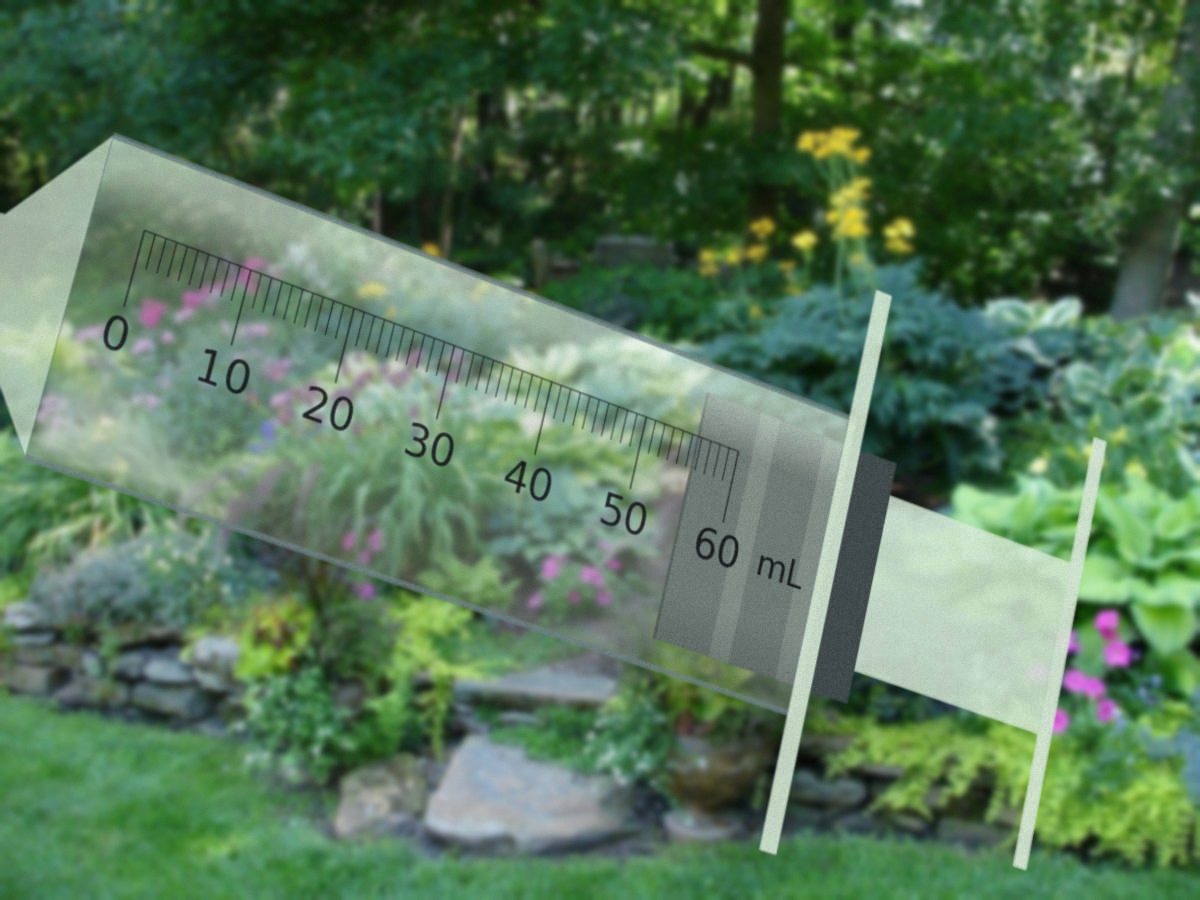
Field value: 55.5 mL
